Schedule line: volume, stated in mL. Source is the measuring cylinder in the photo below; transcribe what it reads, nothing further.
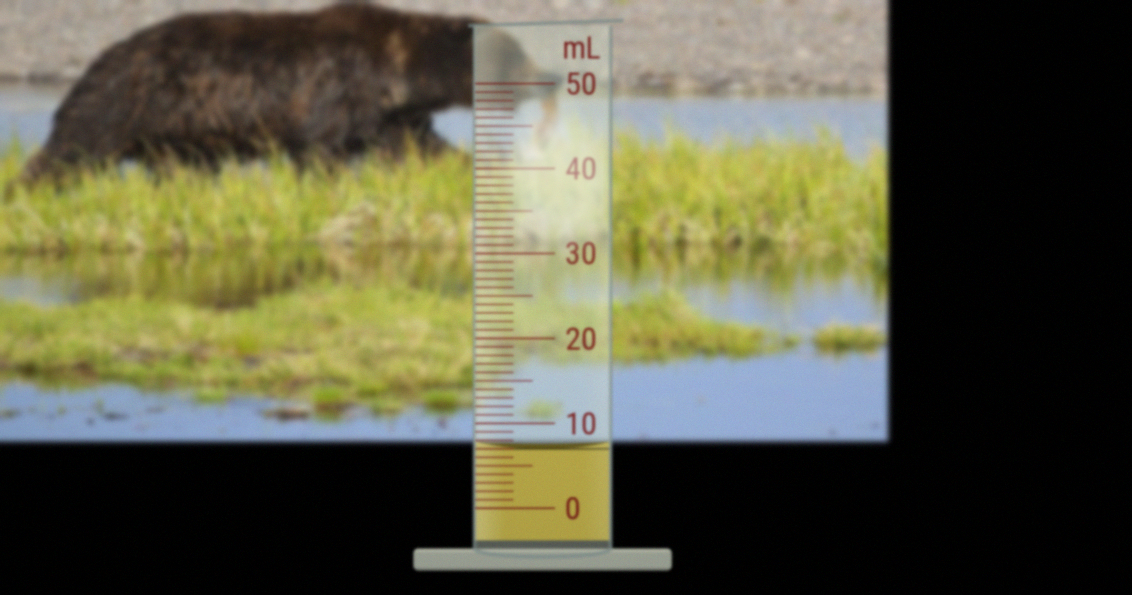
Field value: 7 mL
